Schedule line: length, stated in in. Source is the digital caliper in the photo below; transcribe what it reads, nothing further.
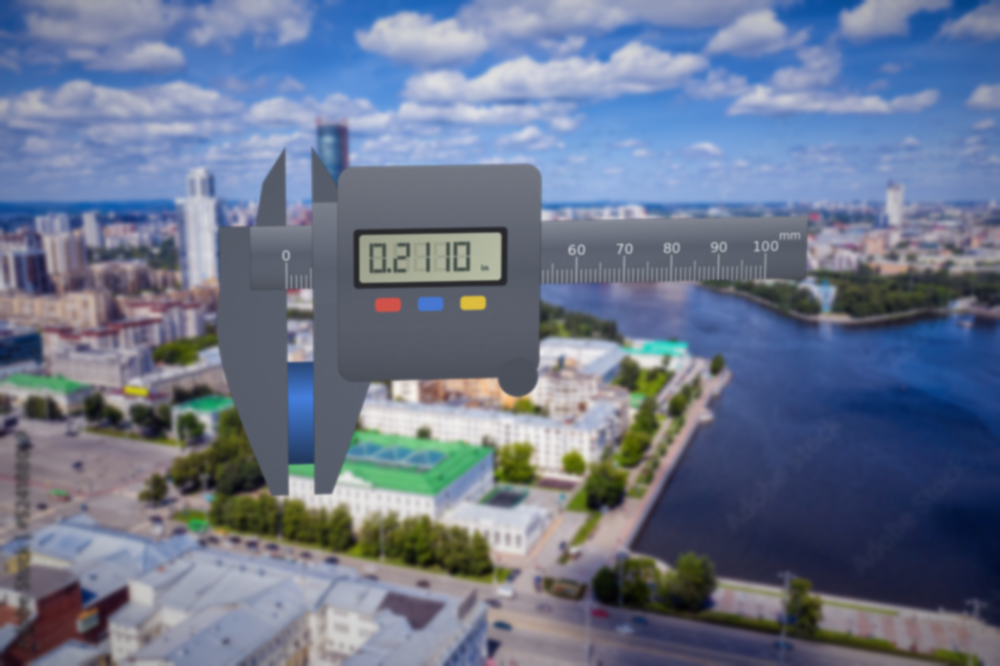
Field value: 0.2110 in
